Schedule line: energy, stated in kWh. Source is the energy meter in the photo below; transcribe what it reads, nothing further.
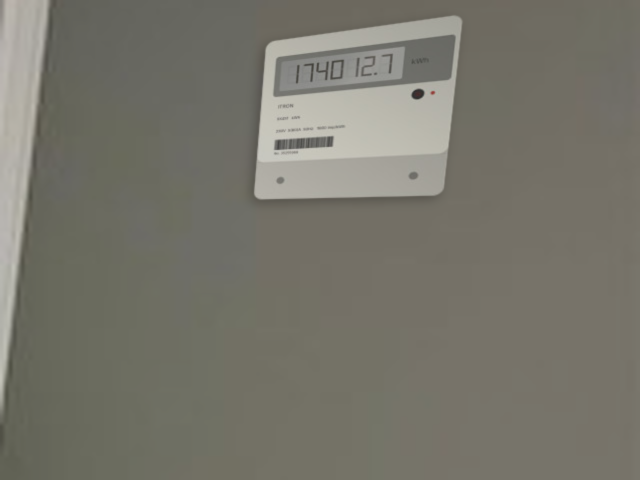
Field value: 174012.7 kWh
